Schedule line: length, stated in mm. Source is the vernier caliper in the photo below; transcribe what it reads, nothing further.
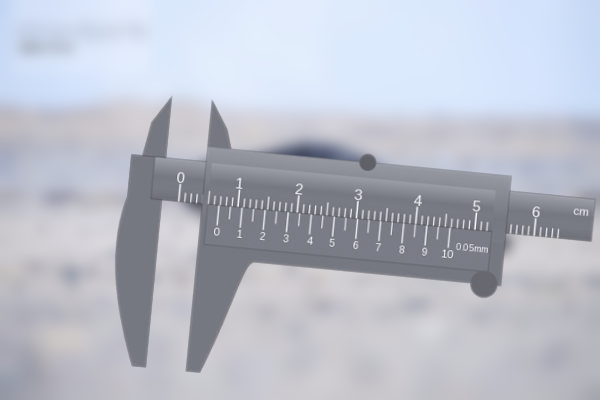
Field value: 6.8 mm
